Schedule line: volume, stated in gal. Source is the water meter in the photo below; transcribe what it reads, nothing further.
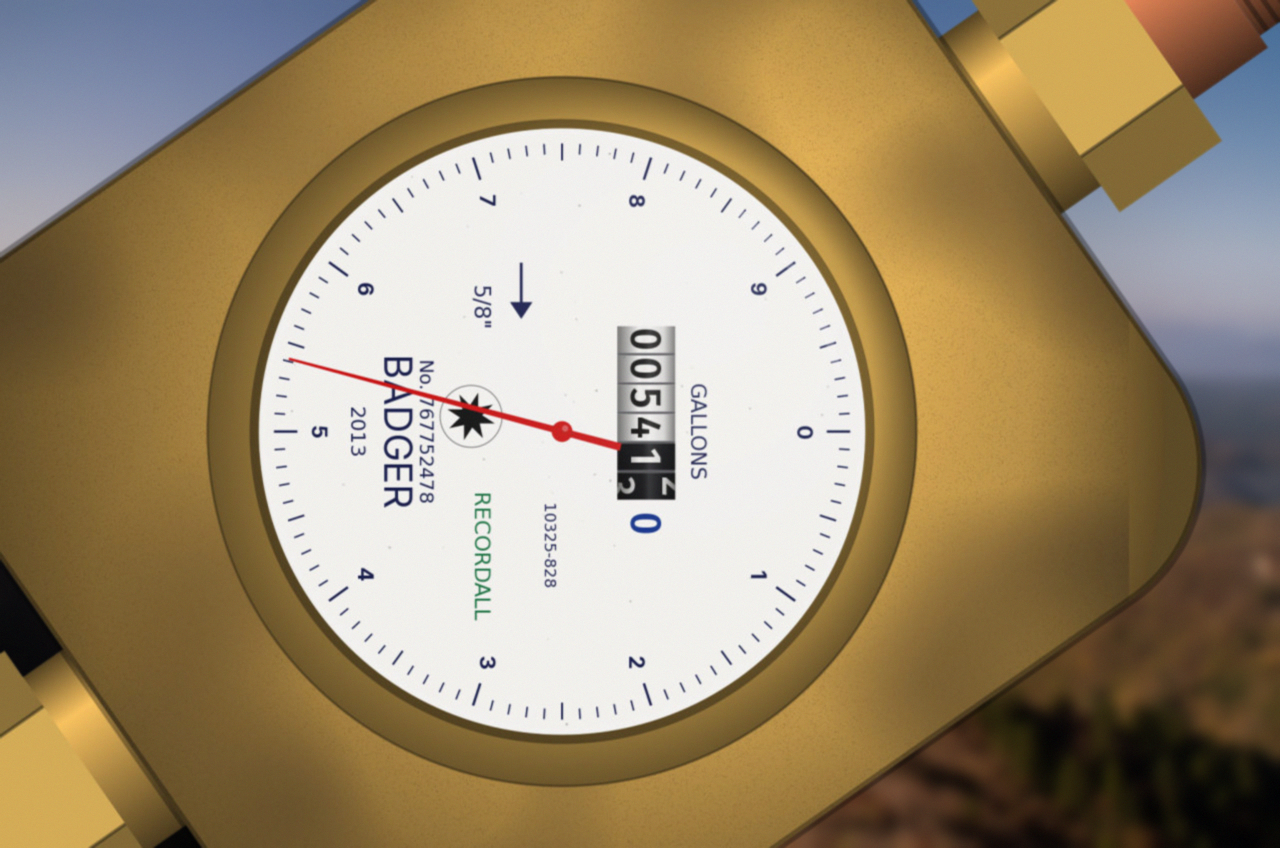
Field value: 54125.4 gal
